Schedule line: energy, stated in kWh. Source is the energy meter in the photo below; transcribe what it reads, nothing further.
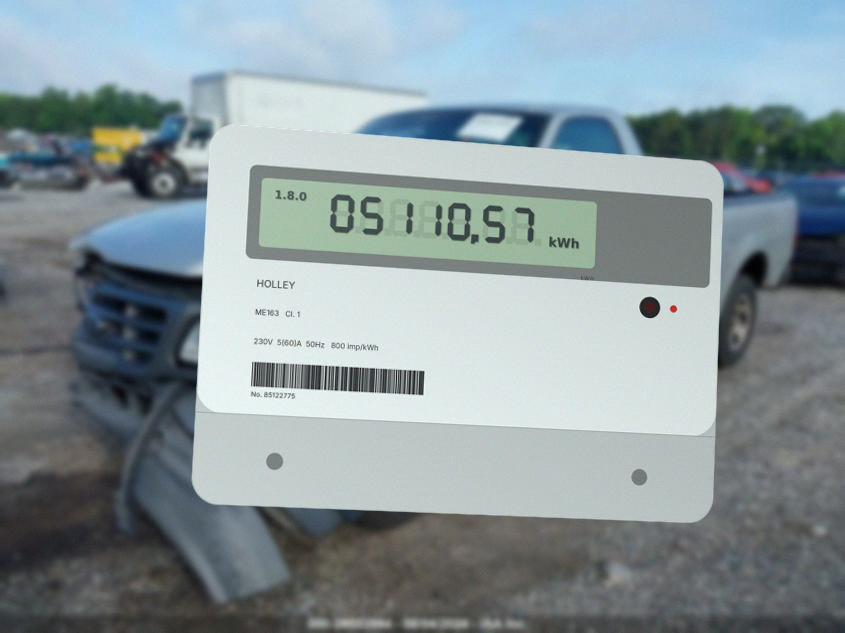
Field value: 5110.57 kWh
